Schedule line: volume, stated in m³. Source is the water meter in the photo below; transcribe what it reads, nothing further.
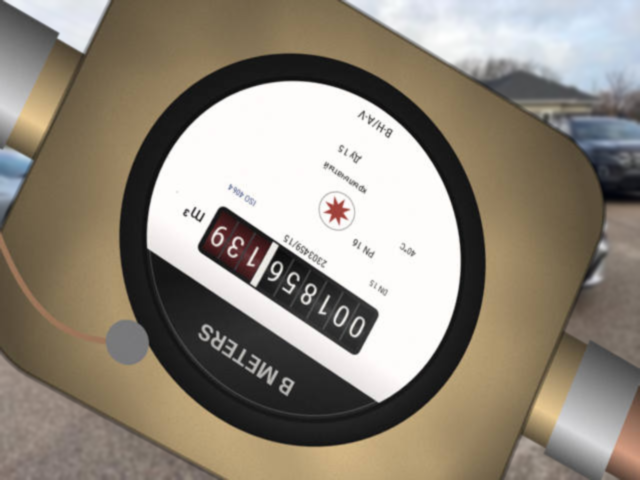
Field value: 1856.139 m³
